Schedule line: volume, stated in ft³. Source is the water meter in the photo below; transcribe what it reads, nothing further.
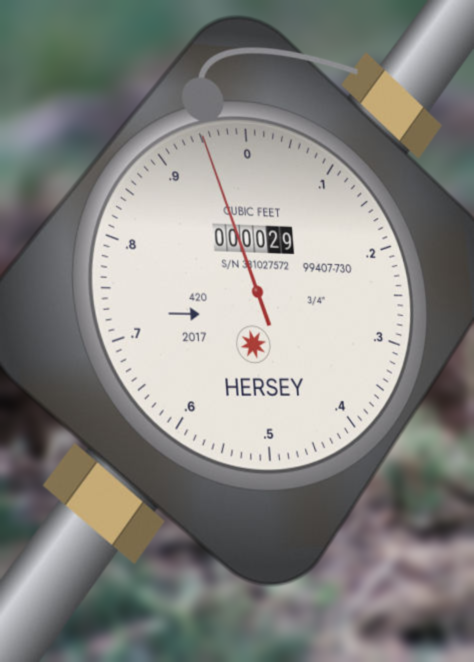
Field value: 28.95 ft³
